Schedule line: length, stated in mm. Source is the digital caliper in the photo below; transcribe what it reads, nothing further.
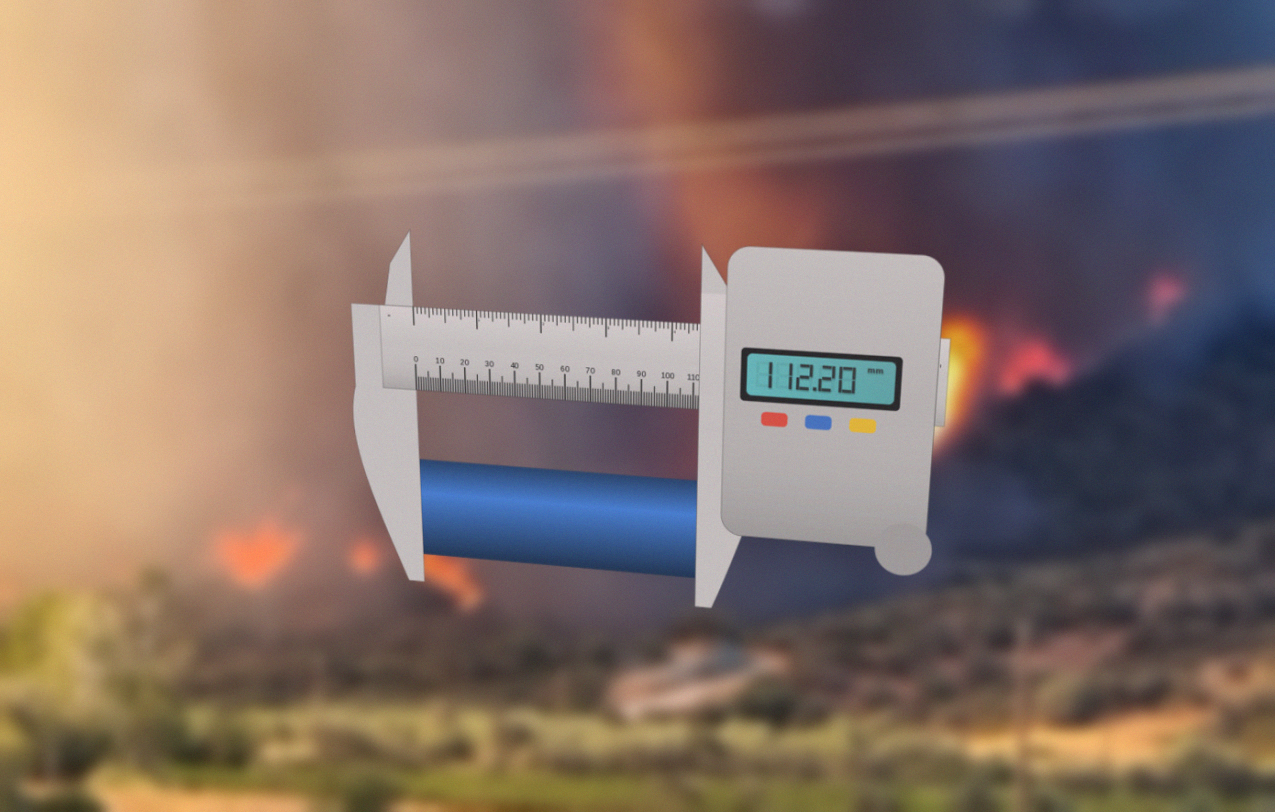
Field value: 112.20 mm
